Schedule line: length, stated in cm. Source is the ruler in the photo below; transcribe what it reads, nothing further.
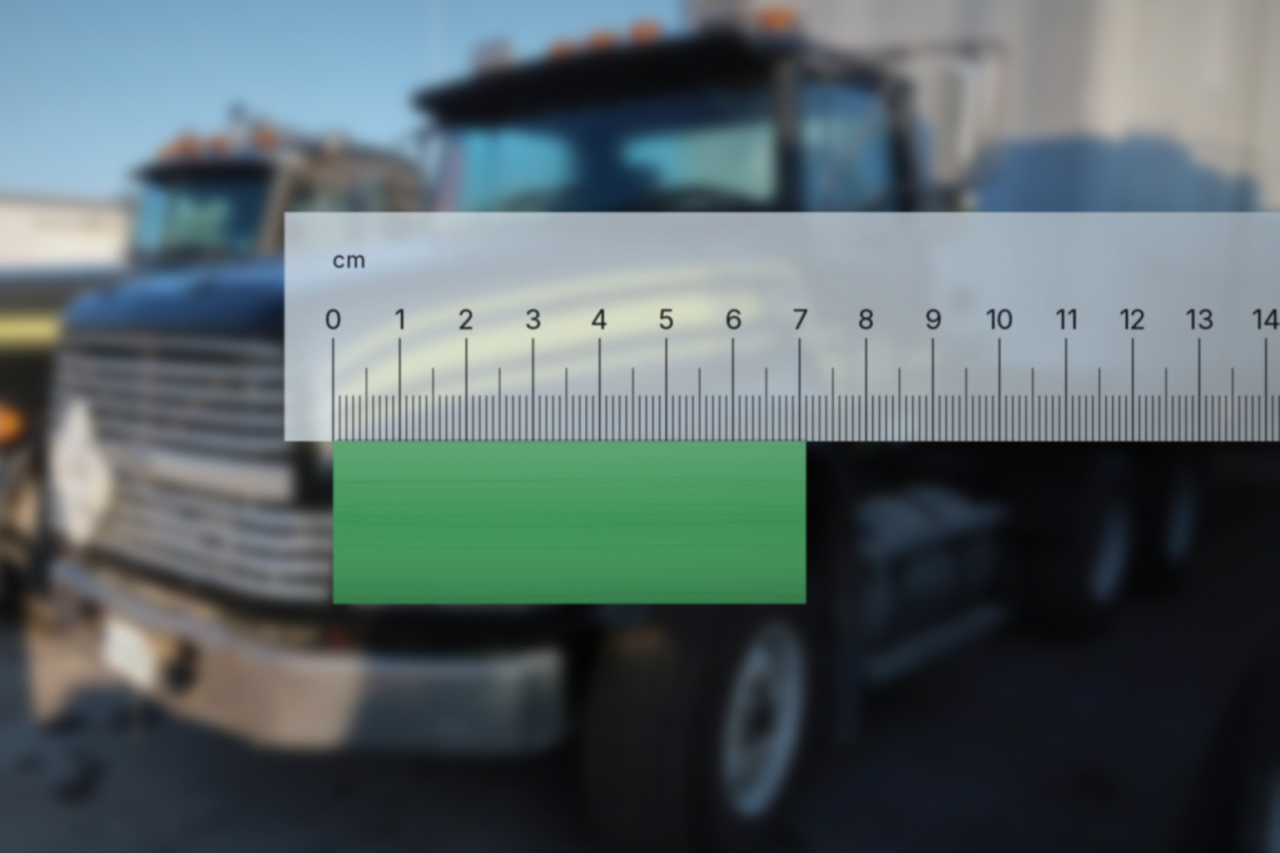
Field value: 7.1 cm
